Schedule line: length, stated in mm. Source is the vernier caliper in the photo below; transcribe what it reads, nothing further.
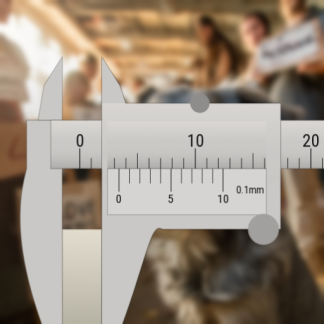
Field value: 3.4 mm
